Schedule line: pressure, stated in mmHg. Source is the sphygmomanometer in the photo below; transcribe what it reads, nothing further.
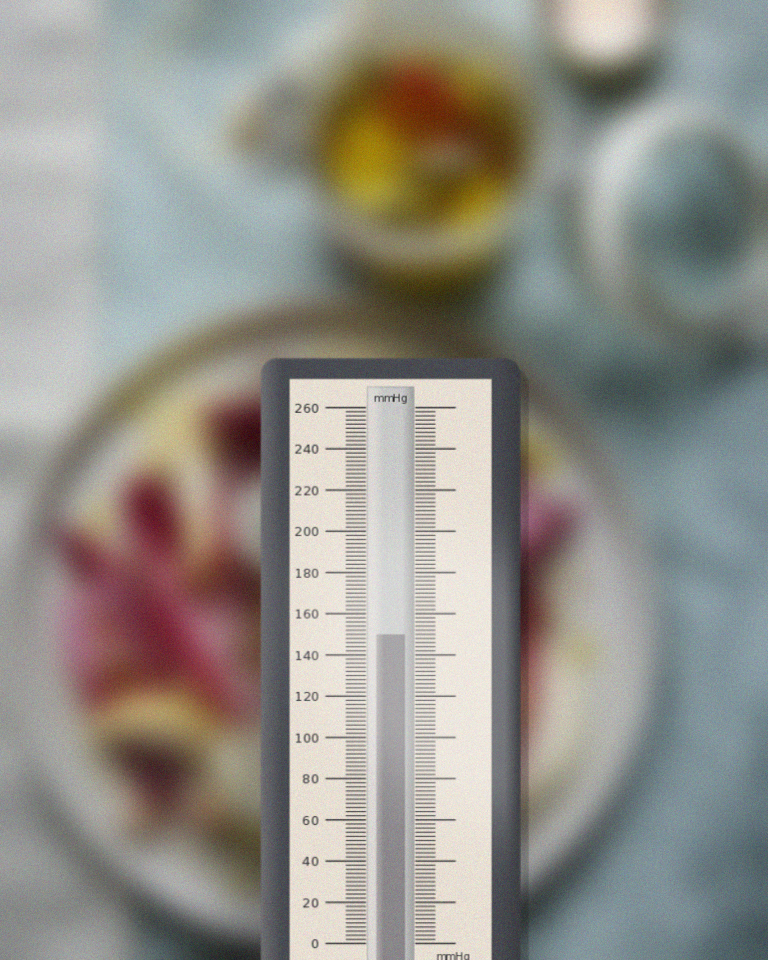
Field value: 150 mmHg
